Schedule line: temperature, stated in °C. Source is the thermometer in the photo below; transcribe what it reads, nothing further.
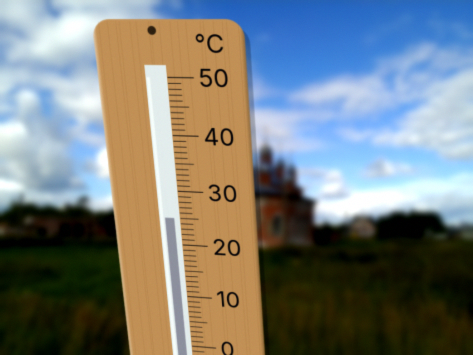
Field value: 25 °C
